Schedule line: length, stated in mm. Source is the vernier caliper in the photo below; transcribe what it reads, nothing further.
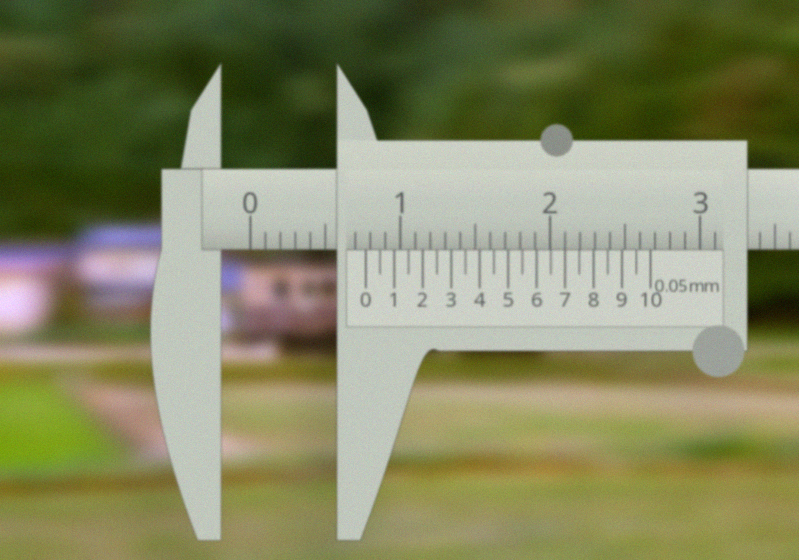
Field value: 7.7 mm
